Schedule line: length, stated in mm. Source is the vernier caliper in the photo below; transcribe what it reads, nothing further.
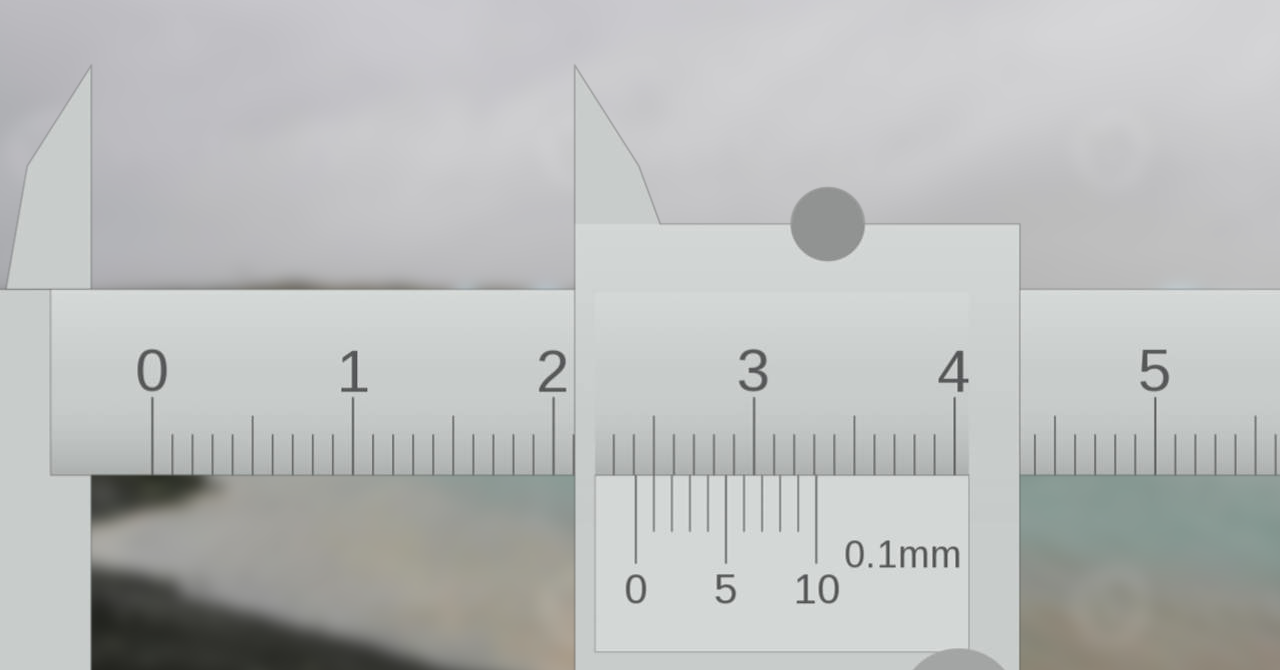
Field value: 24.1 mm
